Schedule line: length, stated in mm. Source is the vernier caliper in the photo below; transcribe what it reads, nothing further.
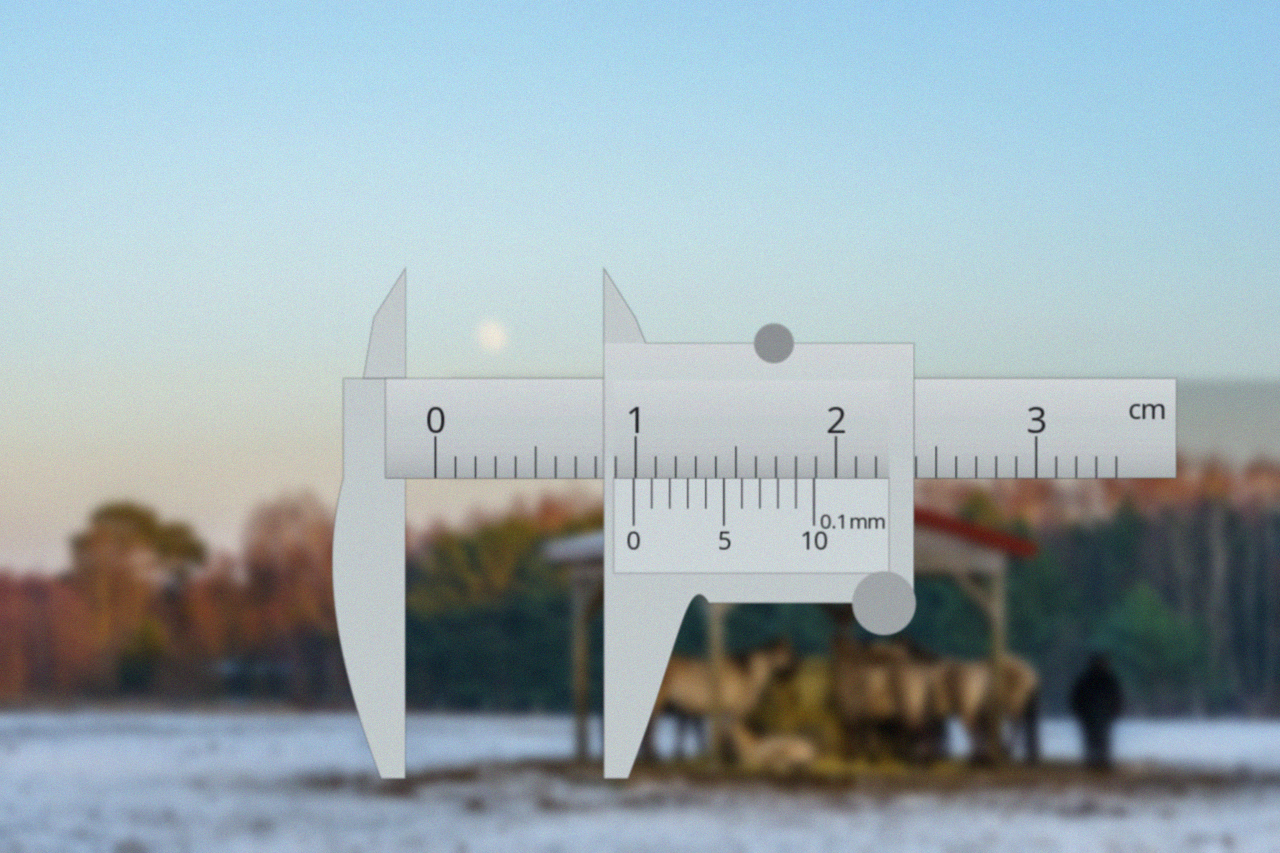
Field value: 9.9 mm
